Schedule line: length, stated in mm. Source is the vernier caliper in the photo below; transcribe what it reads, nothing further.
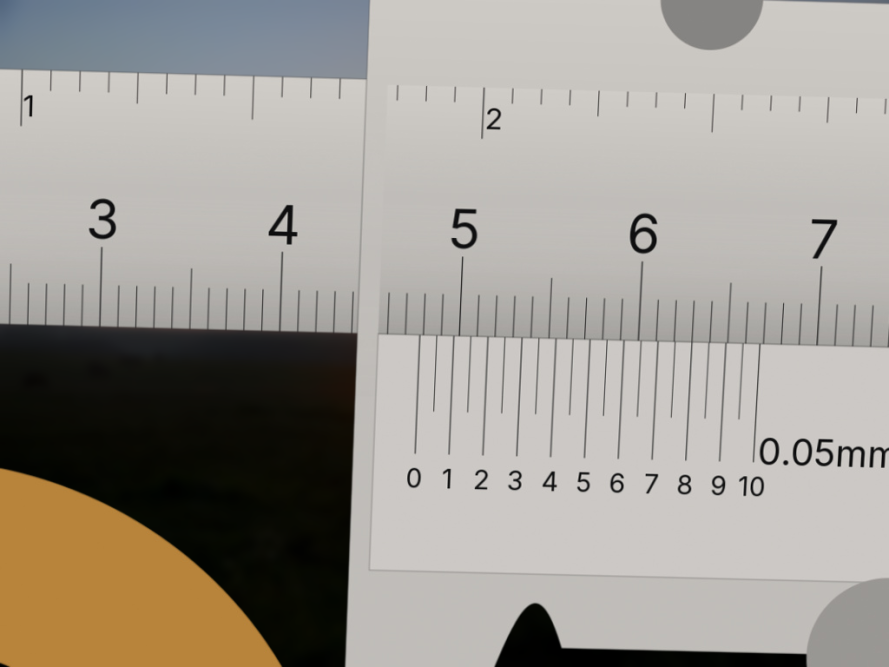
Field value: 47.8 mm
